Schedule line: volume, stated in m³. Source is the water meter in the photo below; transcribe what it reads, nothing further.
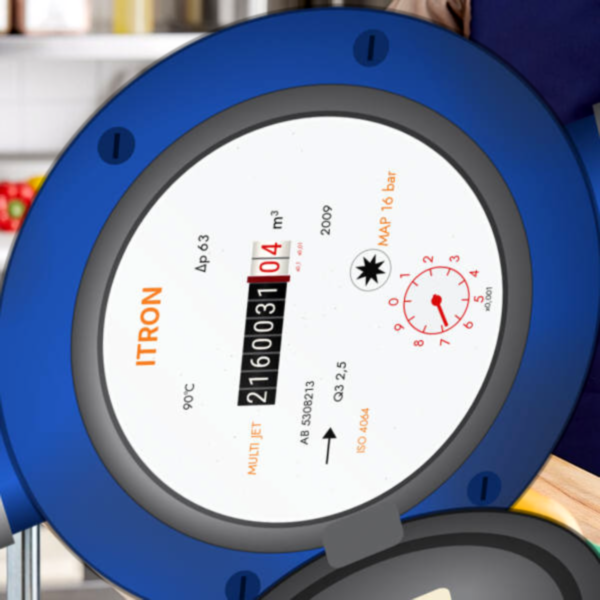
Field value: 2160031.046 m³
